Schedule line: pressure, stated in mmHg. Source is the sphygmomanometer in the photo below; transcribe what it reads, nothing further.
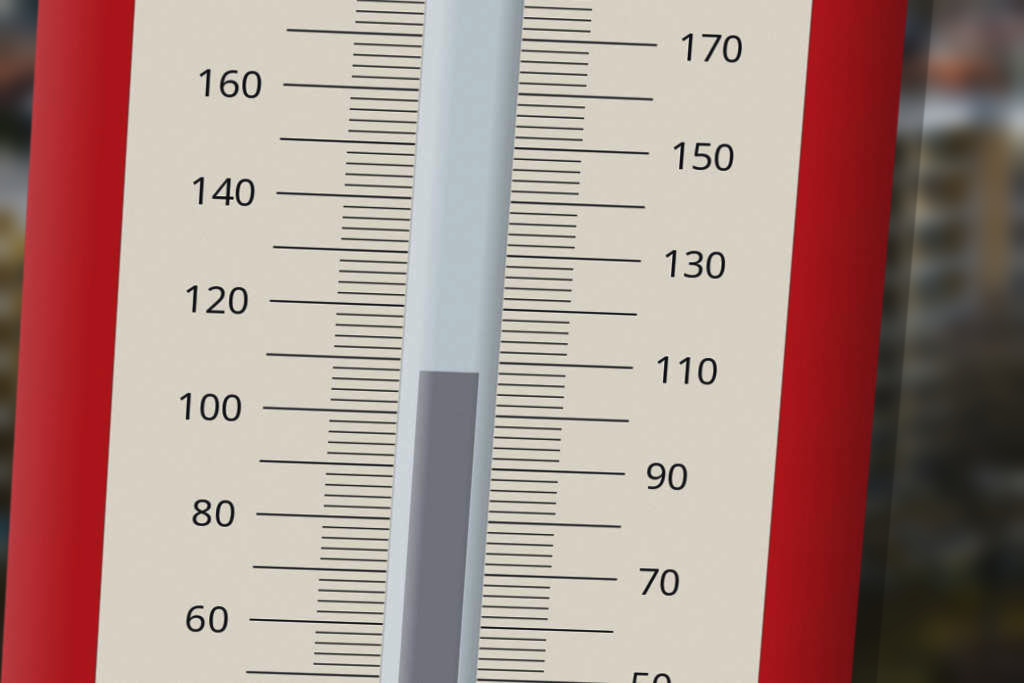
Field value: 108 mmHg
